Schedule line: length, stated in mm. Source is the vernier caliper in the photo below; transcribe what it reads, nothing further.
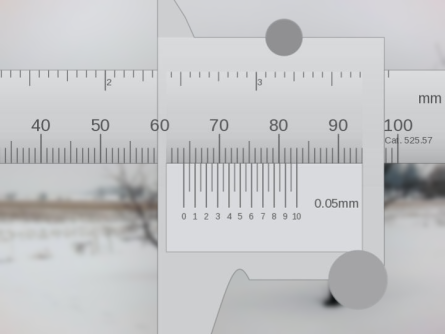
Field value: 64.0 mm
